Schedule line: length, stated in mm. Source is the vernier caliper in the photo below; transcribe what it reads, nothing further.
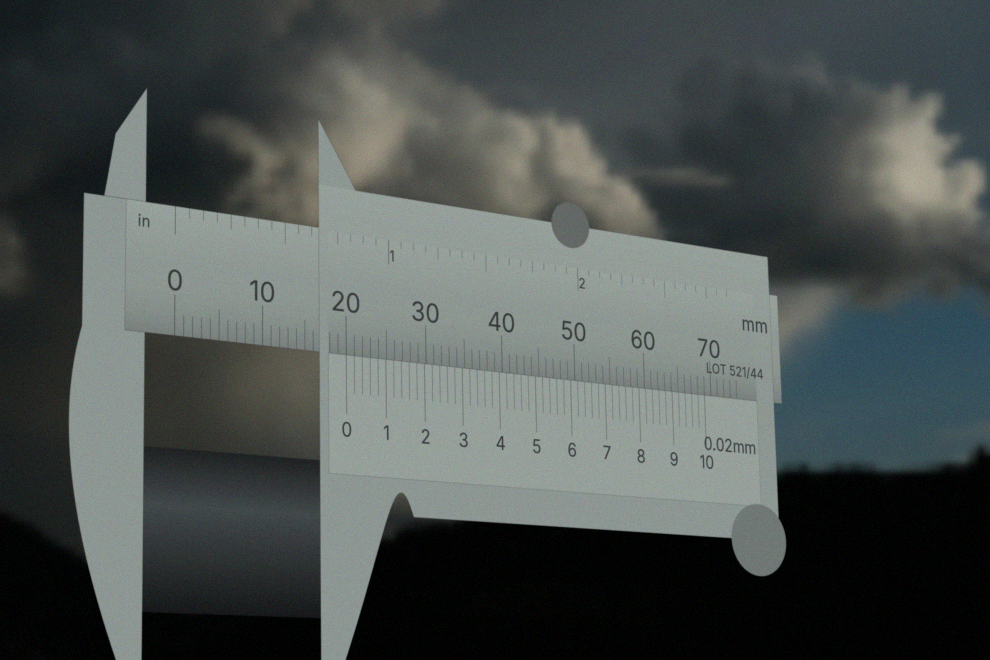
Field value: 20.0 mm
